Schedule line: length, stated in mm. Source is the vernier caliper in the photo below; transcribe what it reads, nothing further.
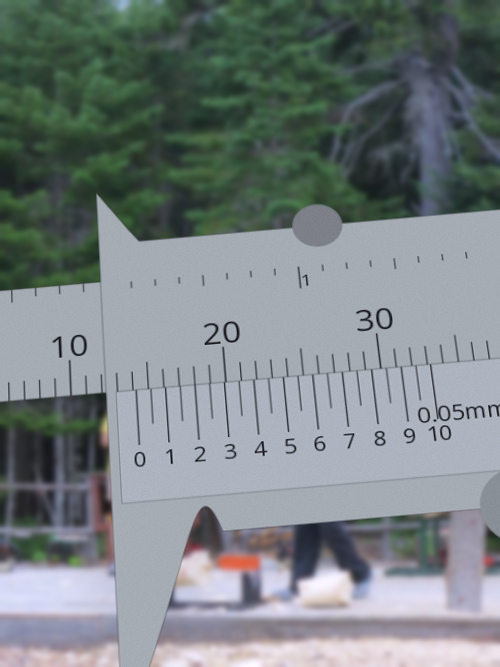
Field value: 14.2 mm
